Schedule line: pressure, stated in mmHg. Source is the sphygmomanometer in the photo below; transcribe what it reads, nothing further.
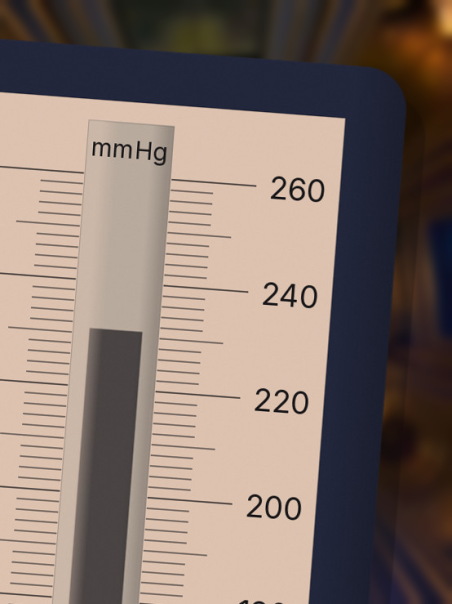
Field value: 231 mmHg
